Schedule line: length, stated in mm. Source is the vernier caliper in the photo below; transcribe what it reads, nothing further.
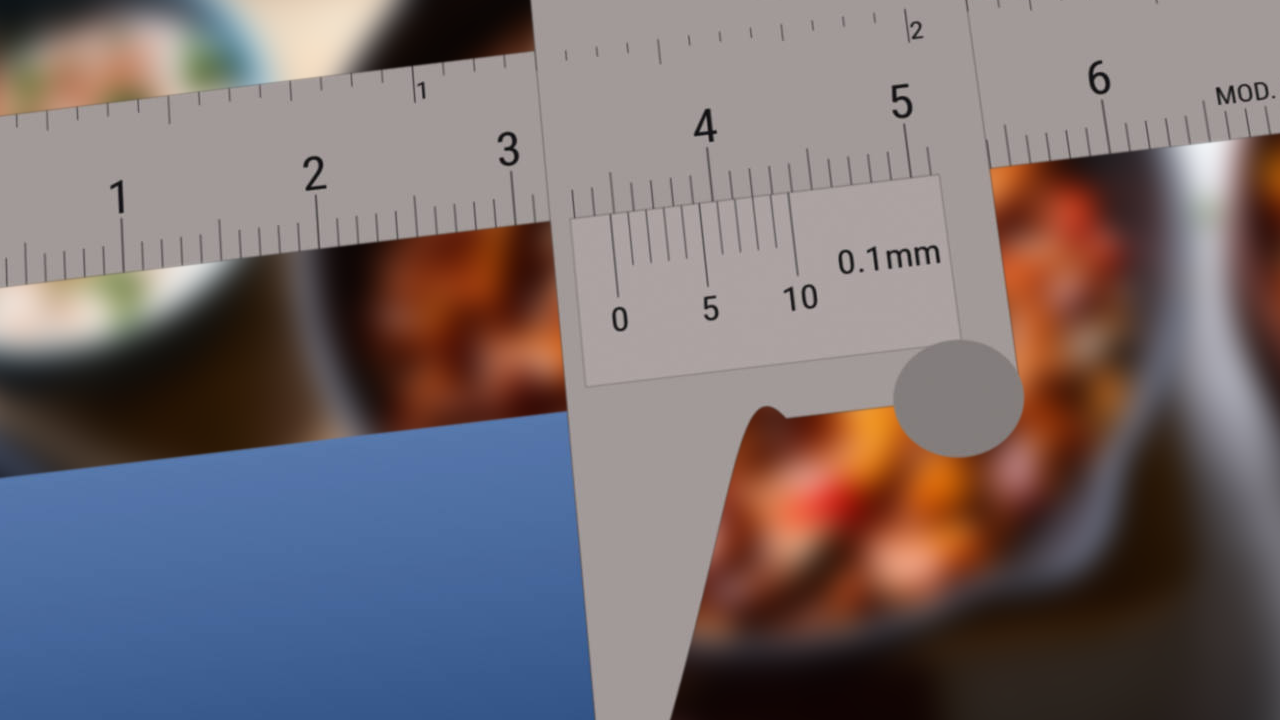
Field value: 34.8 mm
